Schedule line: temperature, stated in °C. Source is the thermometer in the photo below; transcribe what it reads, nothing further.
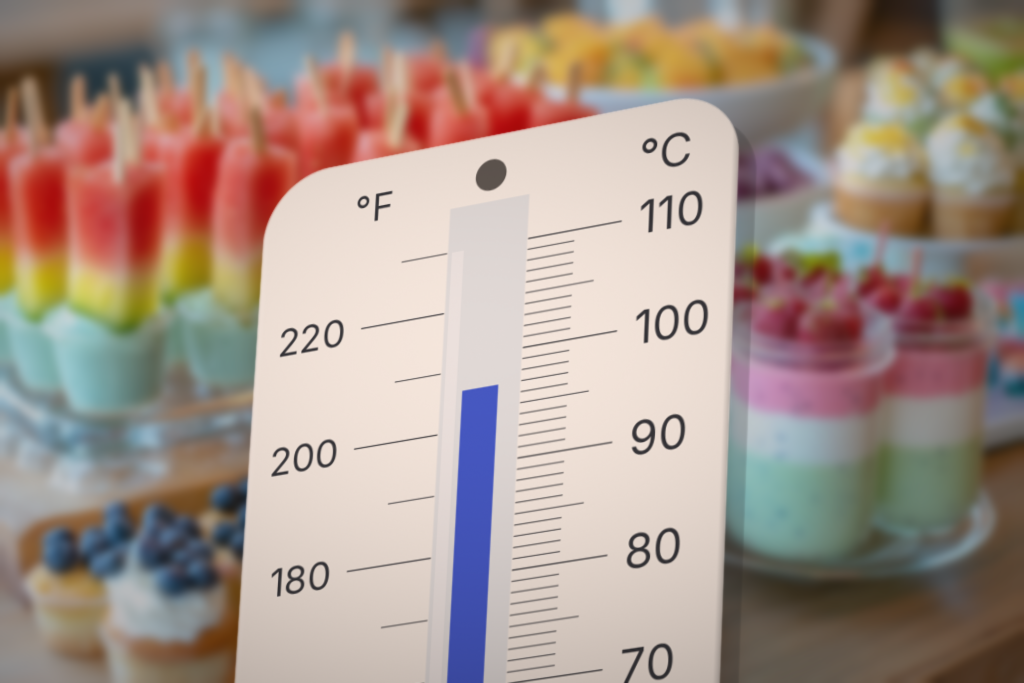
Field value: 97 °C
